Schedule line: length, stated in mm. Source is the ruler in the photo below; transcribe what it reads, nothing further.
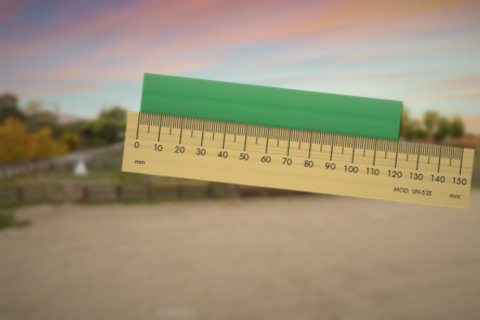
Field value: 120 mm
